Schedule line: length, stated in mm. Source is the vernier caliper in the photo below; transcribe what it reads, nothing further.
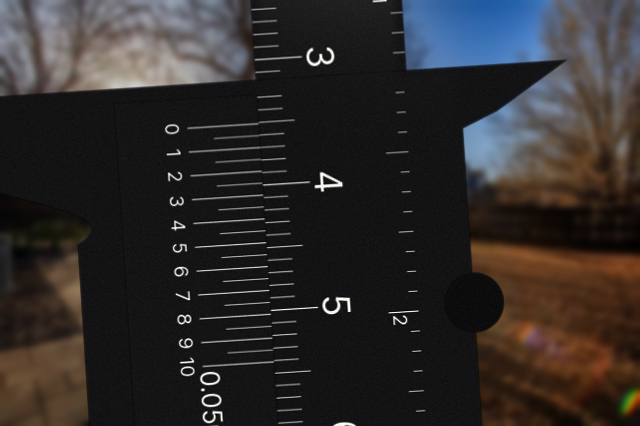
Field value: 35.1 mm
